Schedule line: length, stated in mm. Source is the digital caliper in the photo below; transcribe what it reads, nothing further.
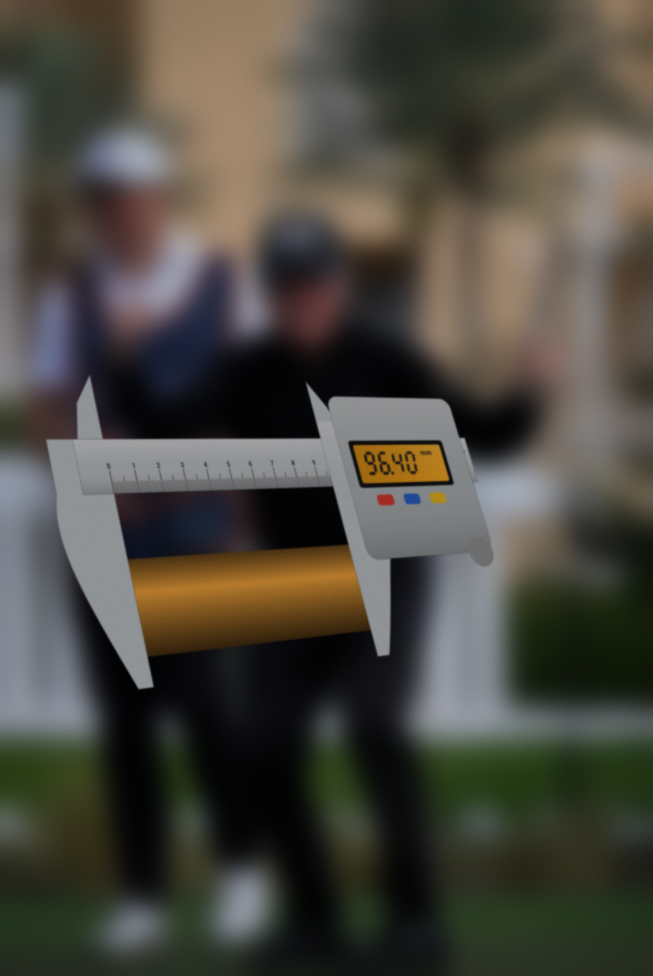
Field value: 96.40 mm
